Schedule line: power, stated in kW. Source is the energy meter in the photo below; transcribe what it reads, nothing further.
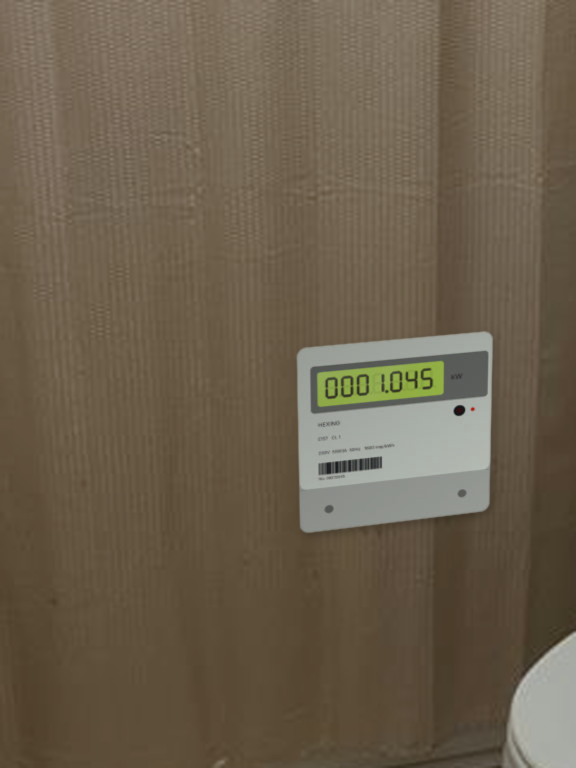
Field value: 1.045 kW
